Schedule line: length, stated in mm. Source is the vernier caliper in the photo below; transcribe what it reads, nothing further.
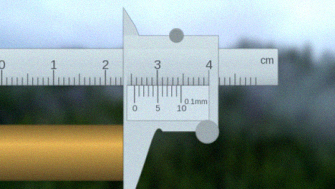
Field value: 25.6 mm
